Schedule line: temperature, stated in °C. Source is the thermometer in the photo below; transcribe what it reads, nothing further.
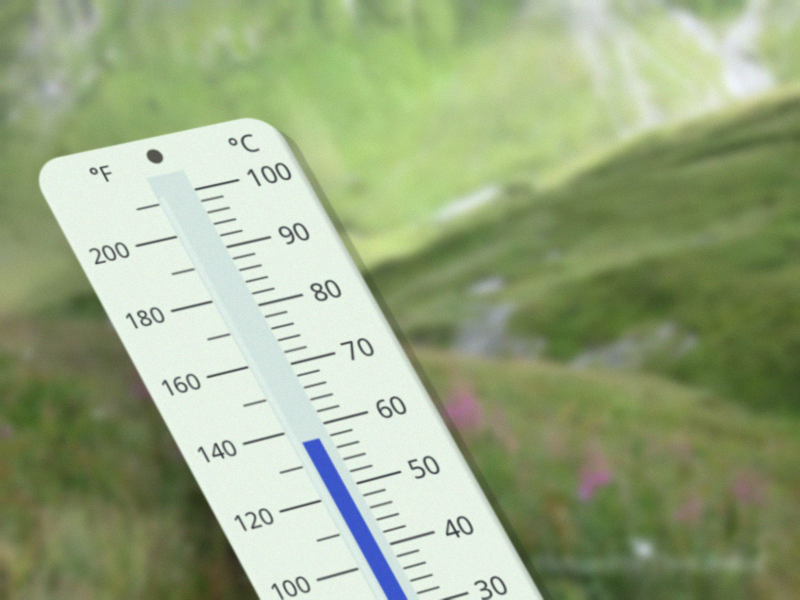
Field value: 58 °C
